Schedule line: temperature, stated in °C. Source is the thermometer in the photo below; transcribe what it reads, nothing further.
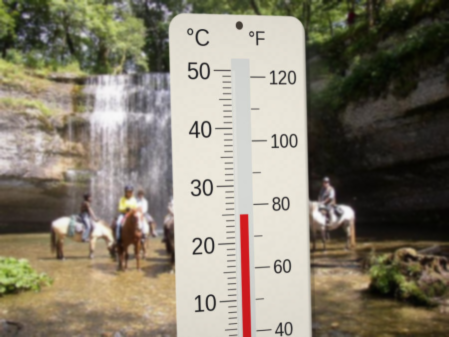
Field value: 25 °C
